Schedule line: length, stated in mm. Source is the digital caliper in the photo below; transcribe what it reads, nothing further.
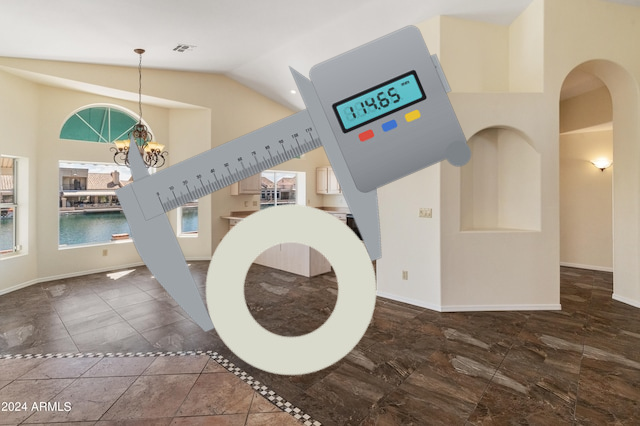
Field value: 114.65 mm
